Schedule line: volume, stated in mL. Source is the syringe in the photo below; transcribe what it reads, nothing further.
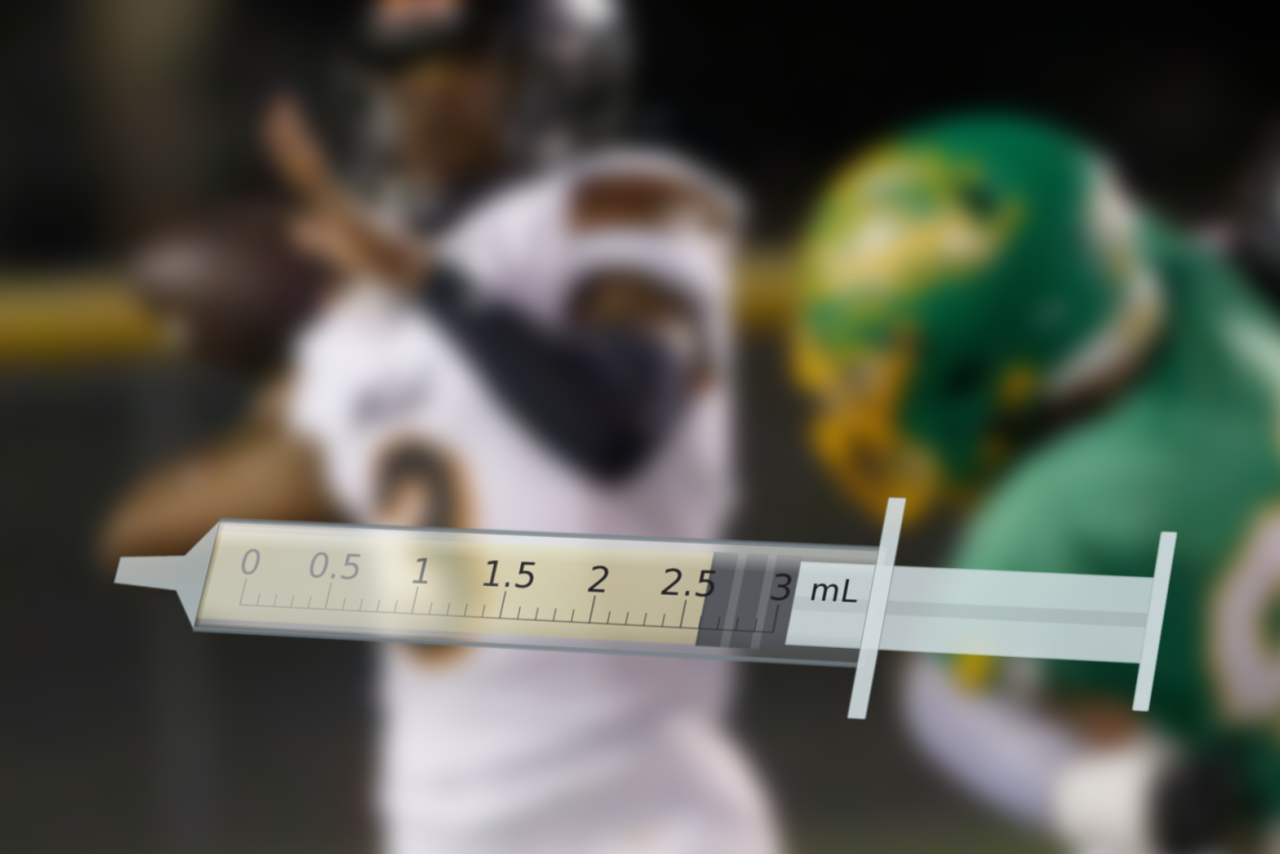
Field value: 2.6 mL
